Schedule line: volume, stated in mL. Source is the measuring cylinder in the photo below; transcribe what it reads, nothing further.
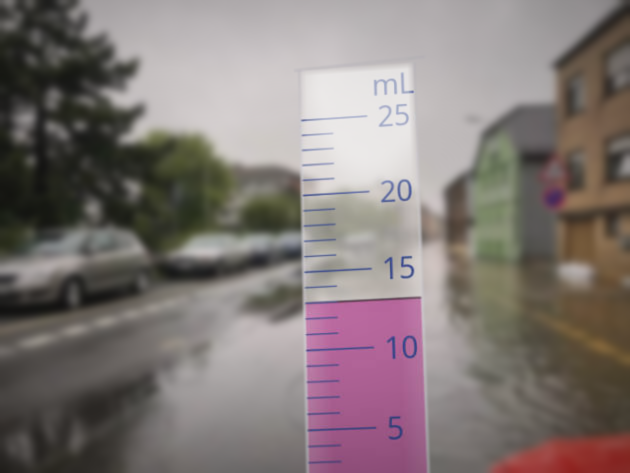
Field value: 13 mL
